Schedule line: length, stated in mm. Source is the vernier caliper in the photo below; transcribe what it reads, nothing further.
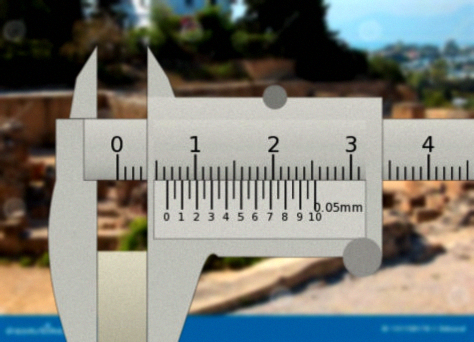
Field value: 6.4 mm
